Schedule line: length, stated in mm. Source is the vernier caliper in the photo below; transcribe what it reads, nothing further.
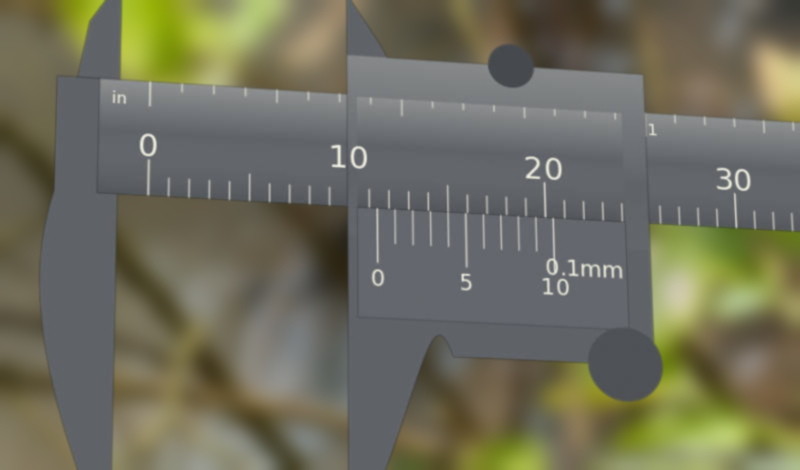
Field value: 11.4 mm
